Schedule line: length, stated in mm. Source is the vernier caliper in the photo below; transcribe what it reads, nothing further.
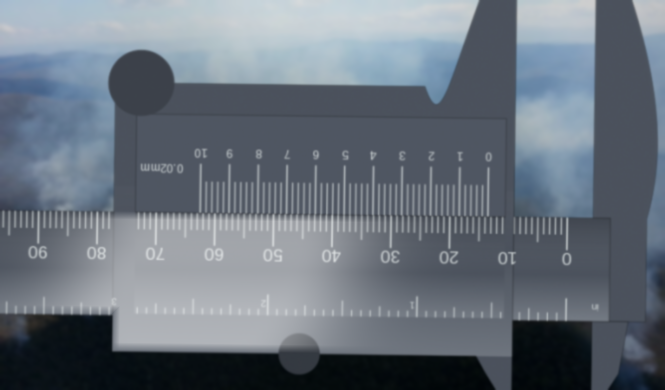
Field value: 13.5 mm
